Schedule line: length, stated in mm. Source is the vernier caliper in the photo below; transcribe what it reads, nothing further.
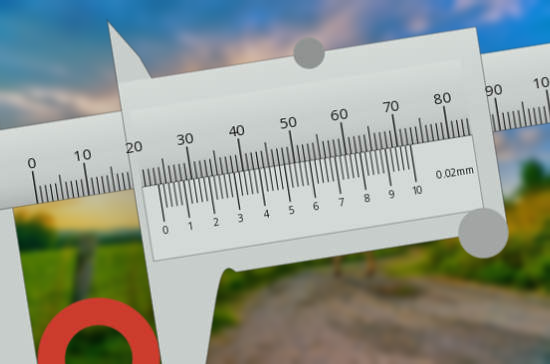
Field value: 23.5 mm
